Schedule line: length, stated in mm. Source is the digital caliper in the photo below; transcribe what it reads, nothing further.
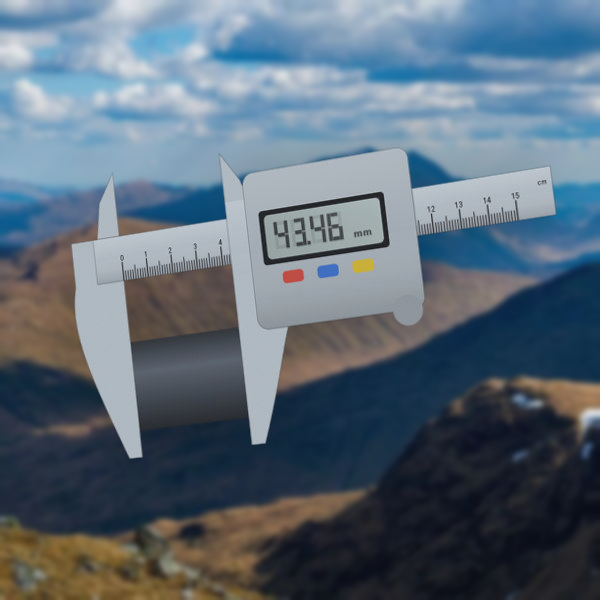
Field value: 43.46 mm
